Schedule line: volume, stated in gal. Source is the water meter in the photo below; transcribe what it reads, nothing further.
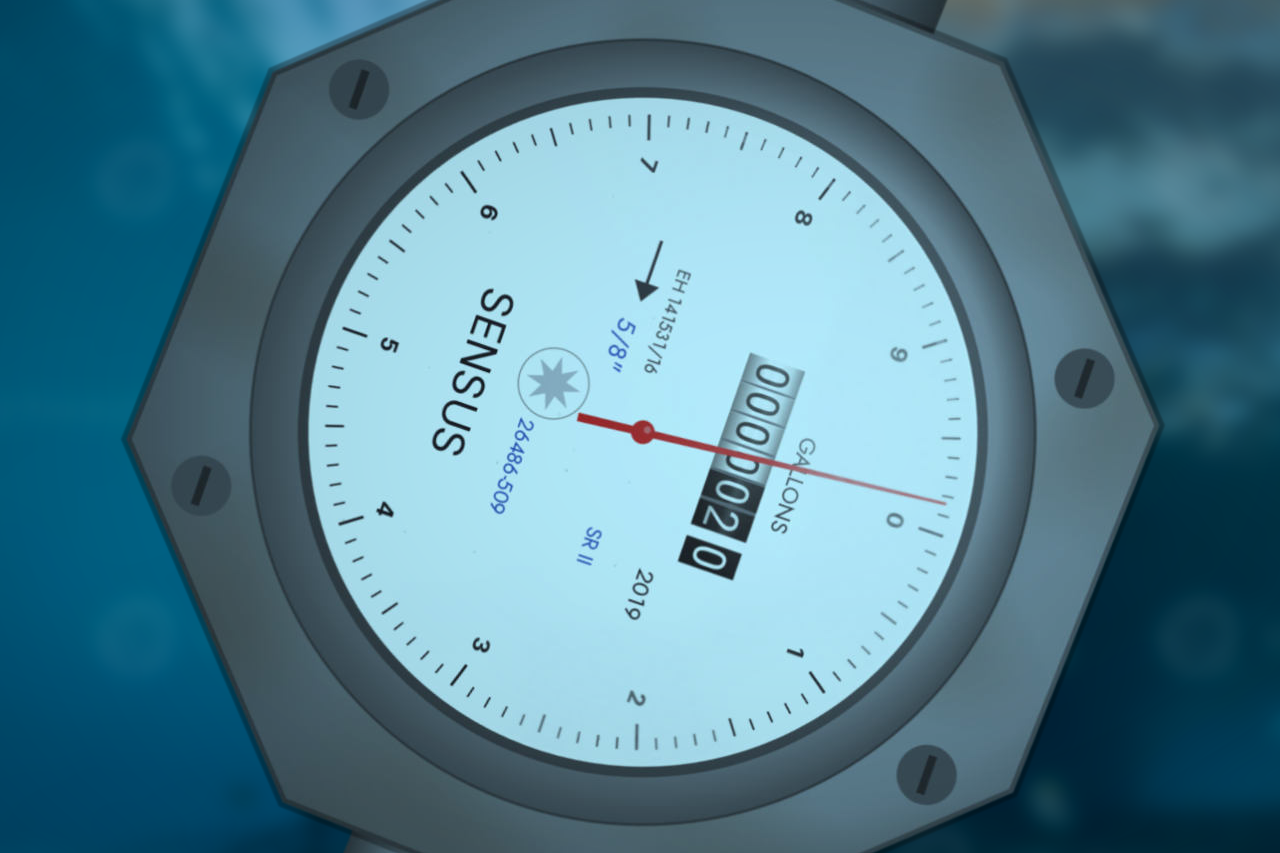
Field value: 19.8 gal
